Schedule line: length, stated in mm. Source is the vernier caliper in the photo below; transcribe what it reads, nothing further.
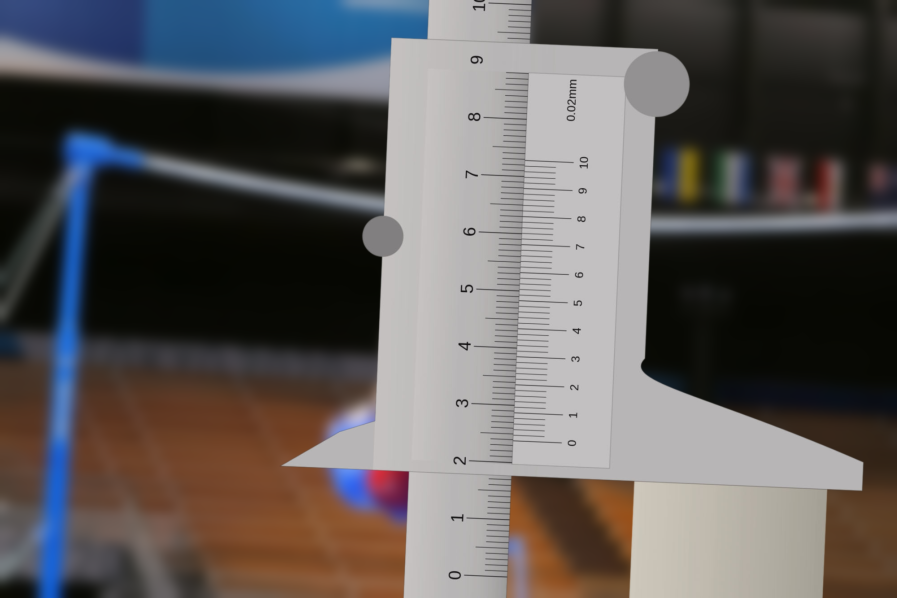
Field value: 23.8 mm
